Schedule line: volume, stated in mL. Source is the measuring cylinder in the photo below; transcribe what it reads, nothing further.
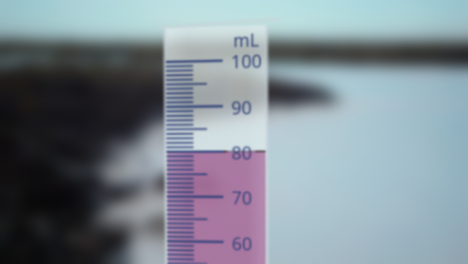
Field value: 80 mL
